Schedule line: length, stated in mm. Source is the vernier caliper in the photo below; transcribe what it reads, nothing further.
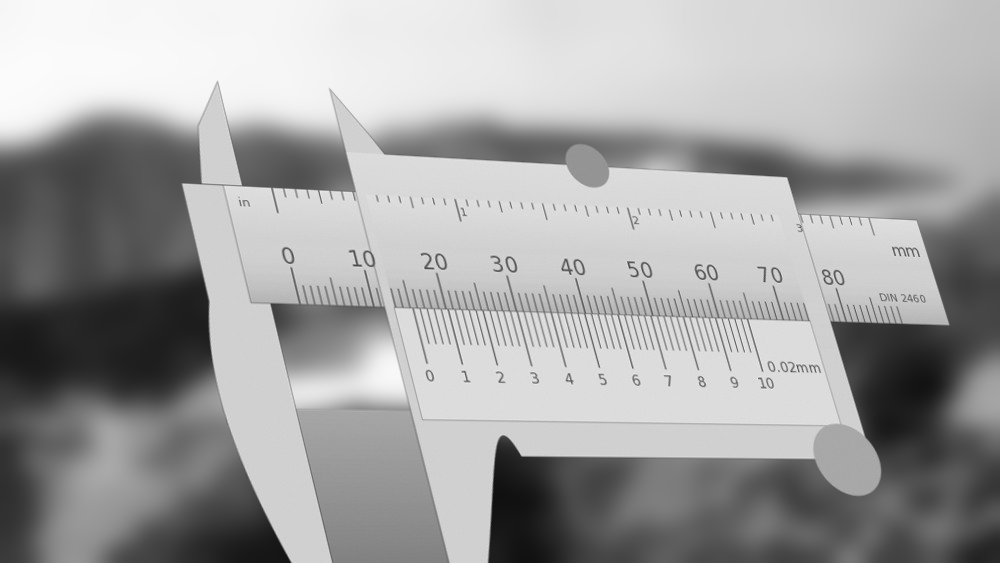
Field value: 15.4 mm
